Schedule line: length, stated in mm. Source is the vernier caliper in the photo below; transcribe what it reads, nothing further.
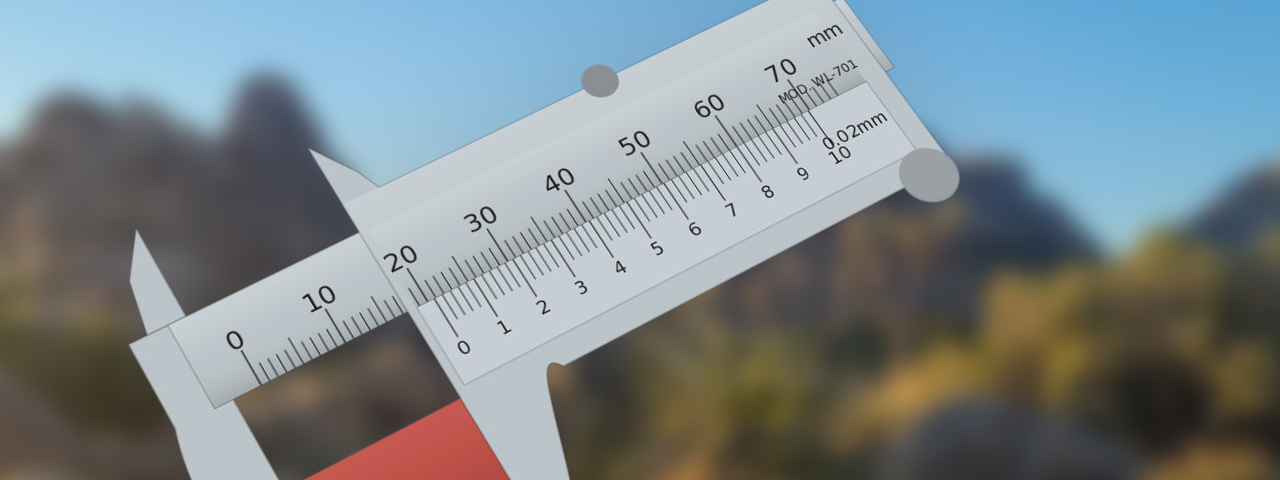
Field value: 20.8 mm
